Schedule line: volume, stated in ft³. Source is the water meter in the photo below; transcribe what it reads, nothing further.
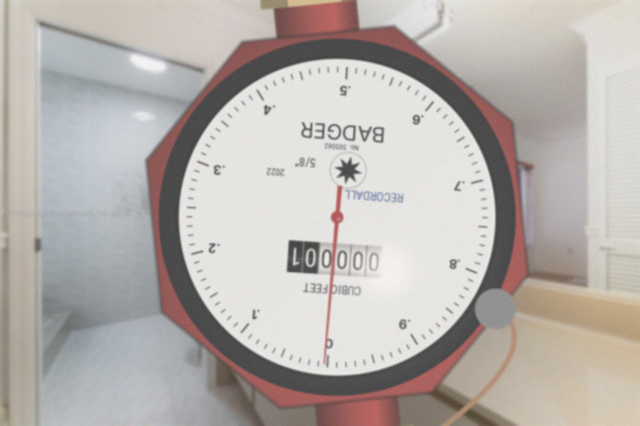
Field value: 1.00 ft³
